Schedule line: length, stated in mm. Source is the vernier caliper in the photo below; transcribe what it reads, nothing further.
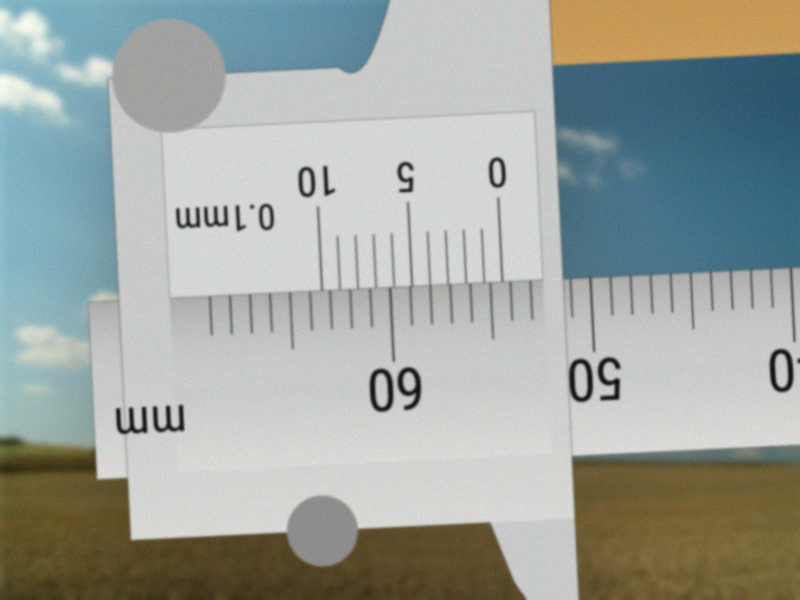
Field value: 54.4 mm
